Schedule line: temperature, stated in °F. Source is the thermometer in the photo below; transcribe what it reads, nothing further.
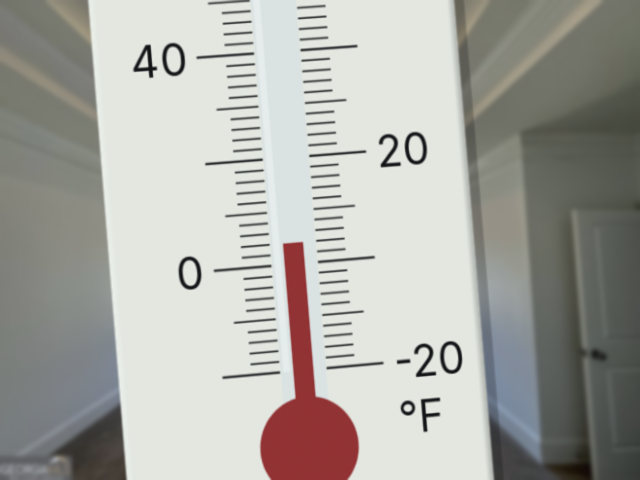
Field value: 4 °F
